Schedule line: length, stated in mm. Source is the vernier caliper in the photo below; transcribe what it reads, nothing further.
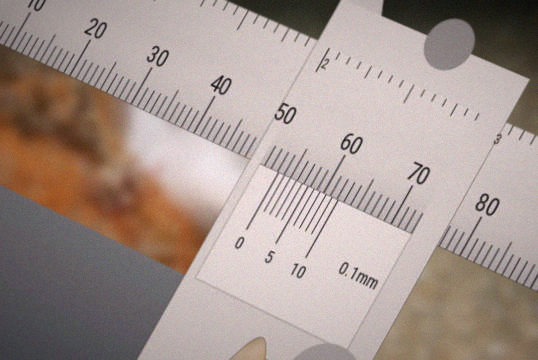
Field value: 53.2 mm
